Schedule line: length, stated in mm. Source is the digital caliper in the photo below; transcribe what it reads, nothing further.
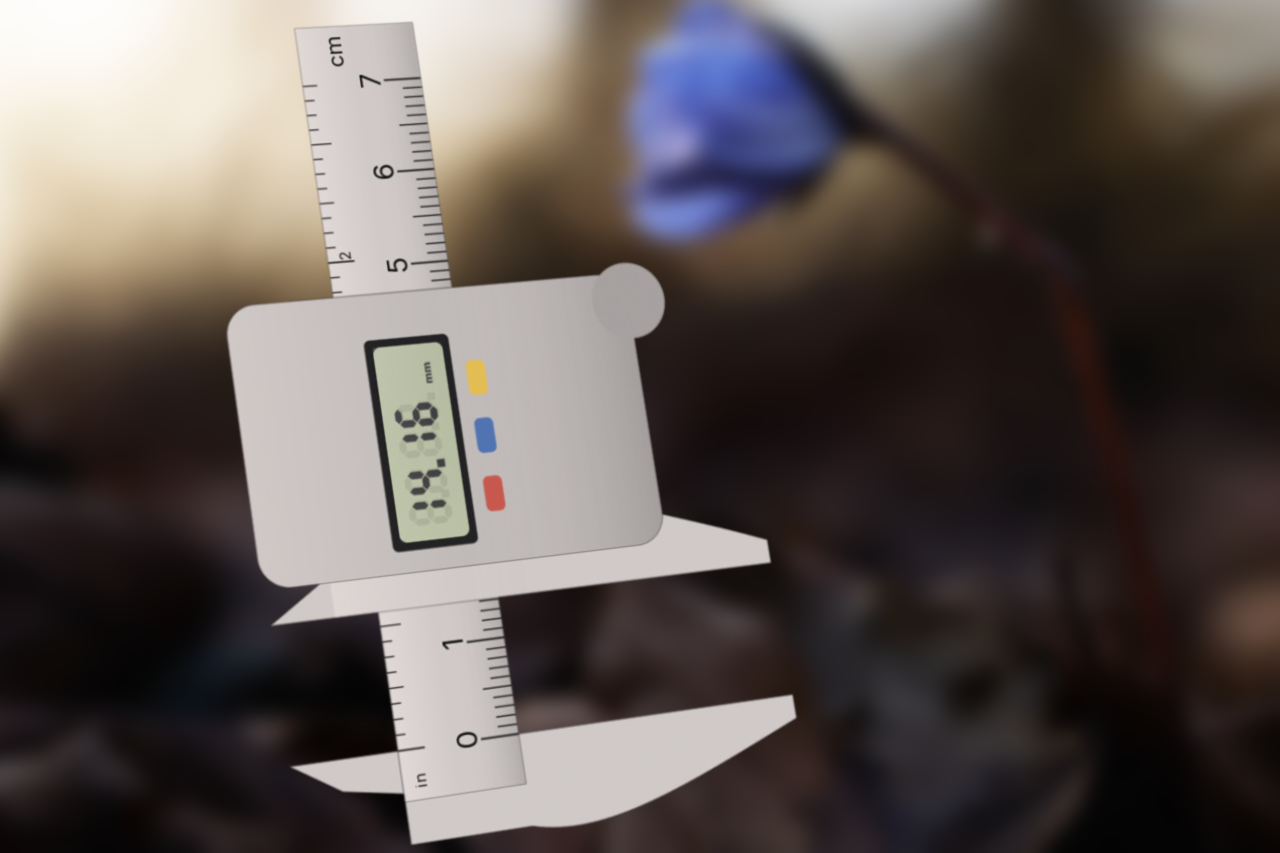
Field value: 14.16 mm
